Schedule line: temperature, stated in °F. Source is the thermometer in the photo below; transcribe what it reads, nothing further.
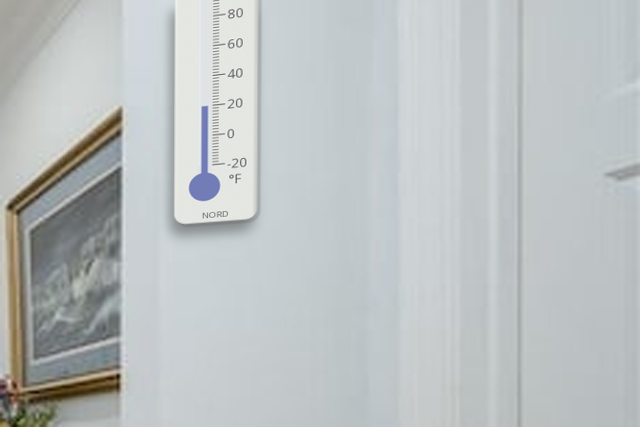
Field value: 20 °F
